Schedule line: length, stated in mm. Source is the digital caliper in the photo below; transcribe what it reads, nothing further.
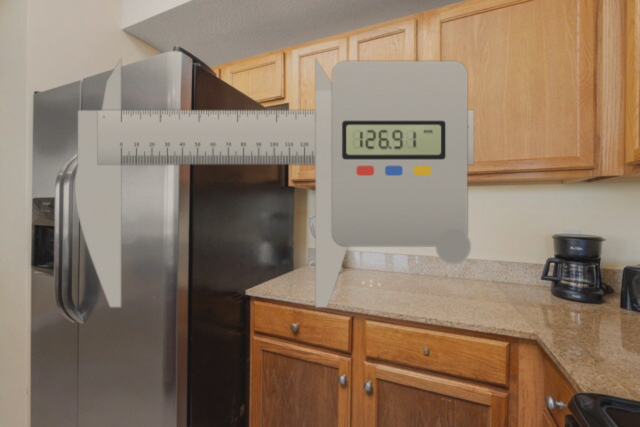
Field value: 126.91 mm
